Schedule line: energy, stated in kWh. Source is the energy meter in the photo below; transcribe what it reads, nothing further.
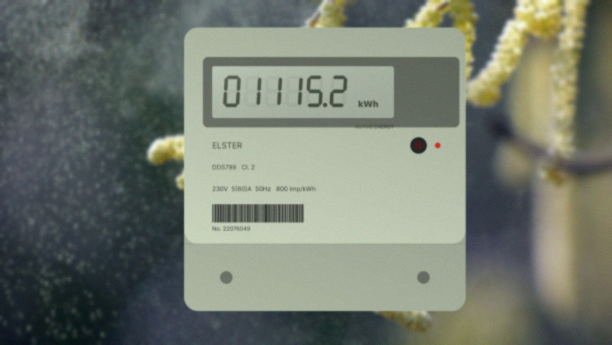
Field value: 1115.2 kWh
